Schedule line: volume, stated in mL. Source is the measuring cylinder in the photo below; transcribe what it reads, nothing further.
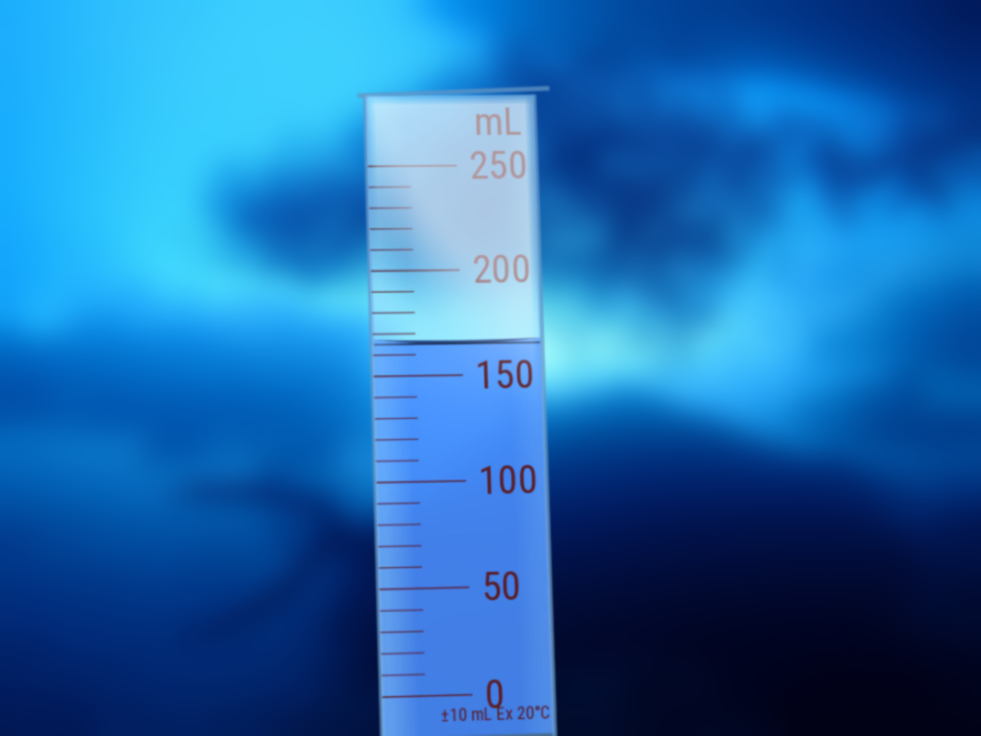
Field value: 165 mL
